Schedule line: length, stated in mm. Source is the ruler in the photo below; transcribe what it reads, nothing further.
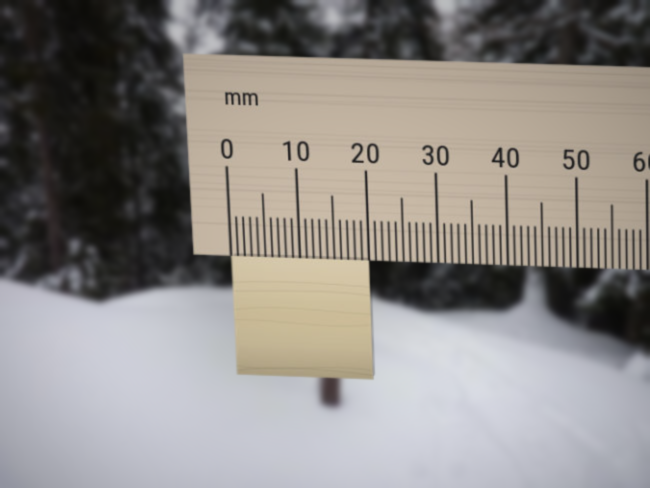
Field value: 20 mm
